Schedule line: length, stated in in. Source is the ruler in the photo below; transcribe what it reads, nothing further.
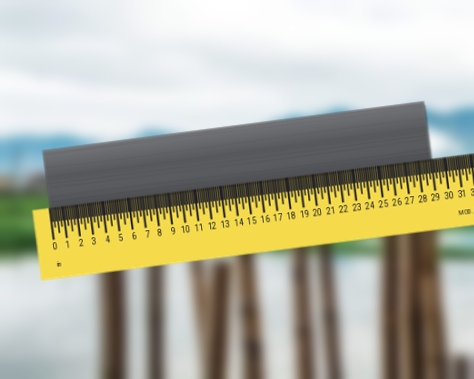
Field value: 29 in
